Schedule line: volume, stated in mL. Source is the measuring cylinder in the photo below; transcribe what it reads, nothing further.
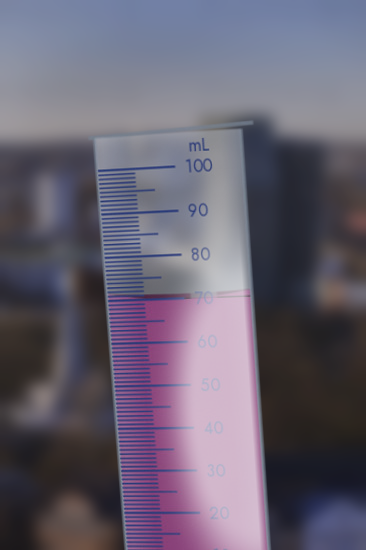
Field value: 70 mL
